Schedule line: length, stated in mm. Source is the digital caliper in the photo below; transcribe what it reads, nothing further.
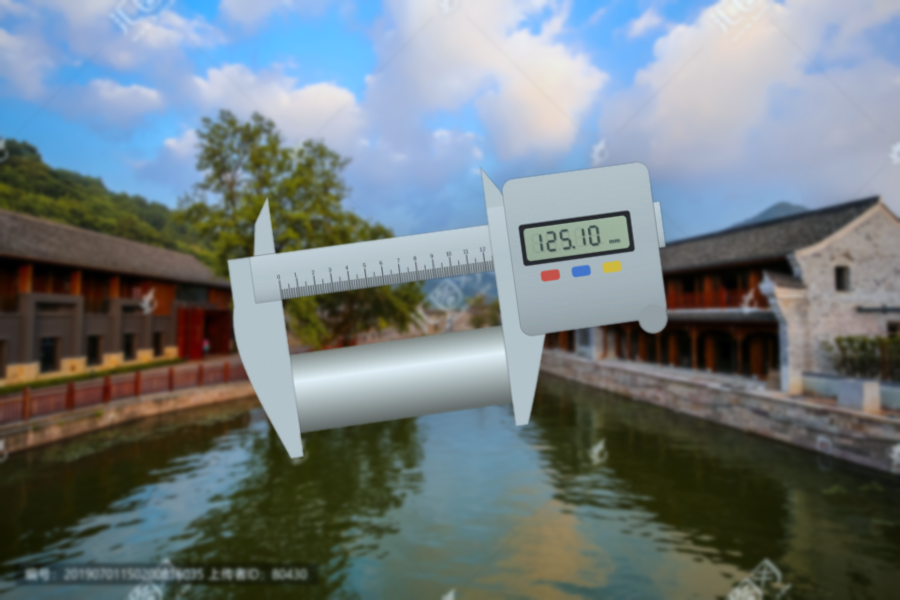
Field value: 125.10 mm
